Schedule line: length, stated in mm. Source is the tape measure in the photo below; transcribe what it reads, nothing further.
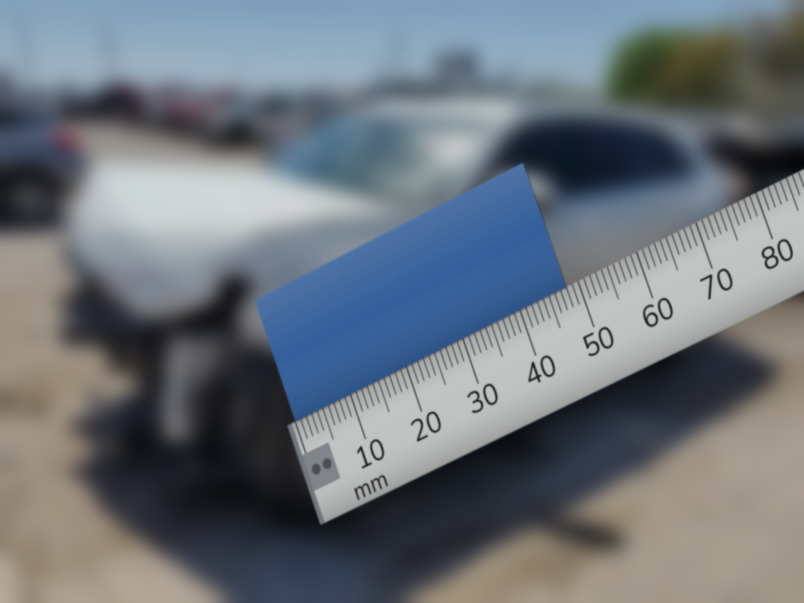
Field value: 48 mm
